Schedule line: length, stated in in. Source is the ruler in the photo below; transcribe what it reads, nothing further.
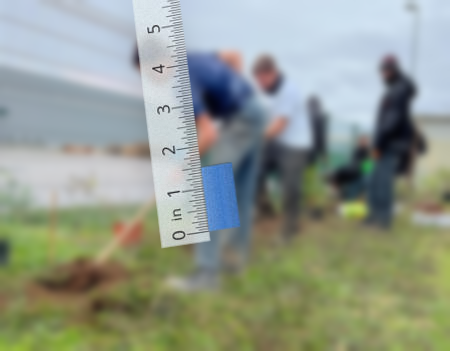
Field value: 1.5 in
